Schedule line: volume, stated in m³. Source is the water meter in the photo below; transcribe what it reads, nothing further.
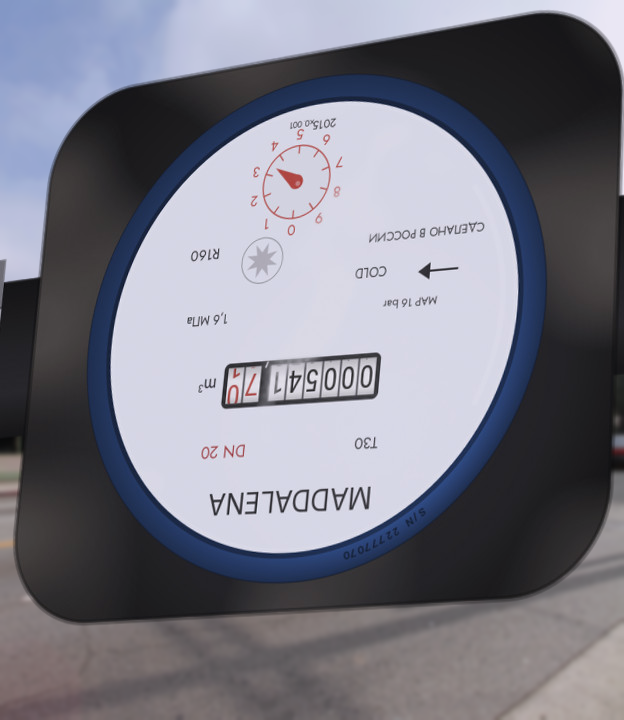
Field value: 541.703 m³
